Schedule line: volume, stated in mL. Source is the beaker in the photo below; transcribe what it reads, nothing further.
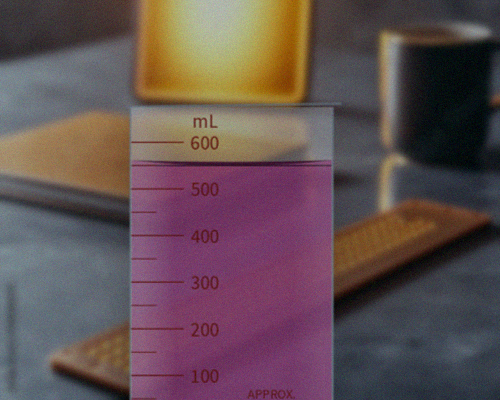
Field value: 550 mL
